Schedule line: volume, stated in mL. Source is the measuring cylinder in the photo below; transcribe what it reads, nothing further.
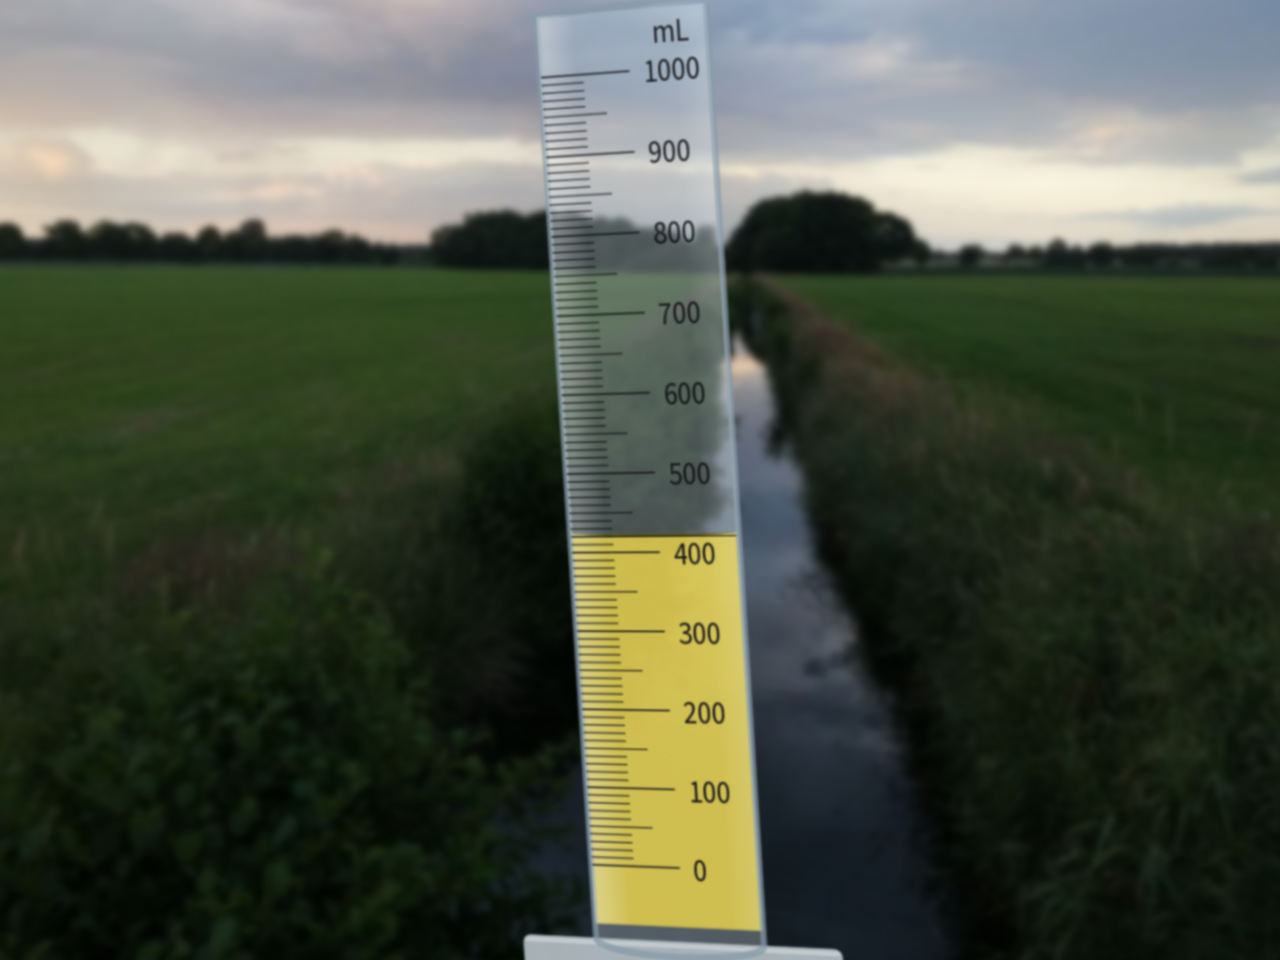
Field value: 420 mL
